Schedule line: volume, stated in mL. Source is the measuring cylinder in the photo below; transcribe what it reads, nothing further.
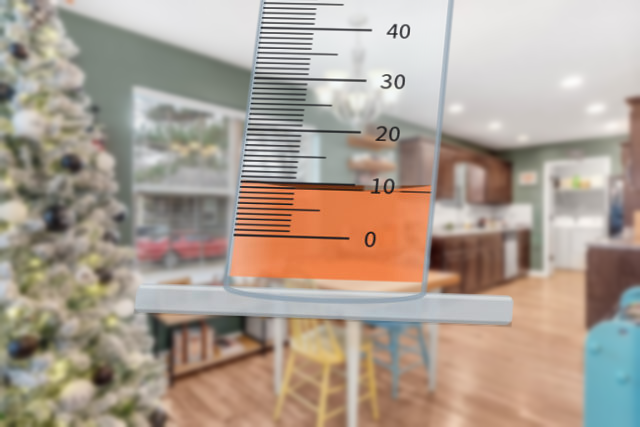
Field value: 9 mL
